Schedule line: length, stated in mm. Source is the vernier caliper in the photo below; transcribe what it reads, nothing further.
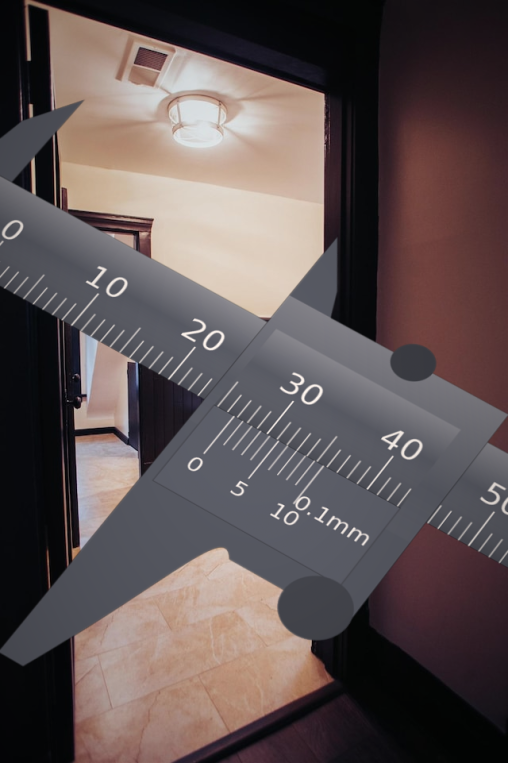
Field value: 26.7 mm
